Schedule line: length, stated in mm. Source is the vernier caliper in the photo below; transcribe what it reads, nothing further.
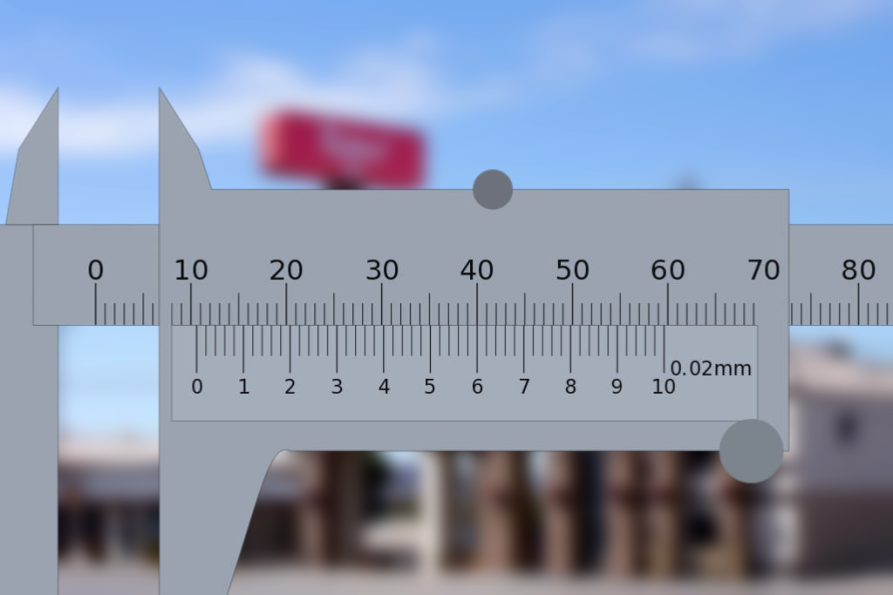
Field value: 10.6 mm
